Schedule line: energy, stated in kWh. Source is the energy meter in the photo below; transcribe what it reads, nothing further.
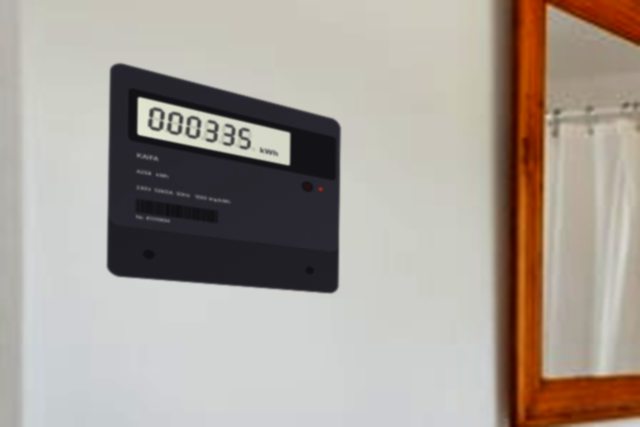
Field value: 335 kWh
